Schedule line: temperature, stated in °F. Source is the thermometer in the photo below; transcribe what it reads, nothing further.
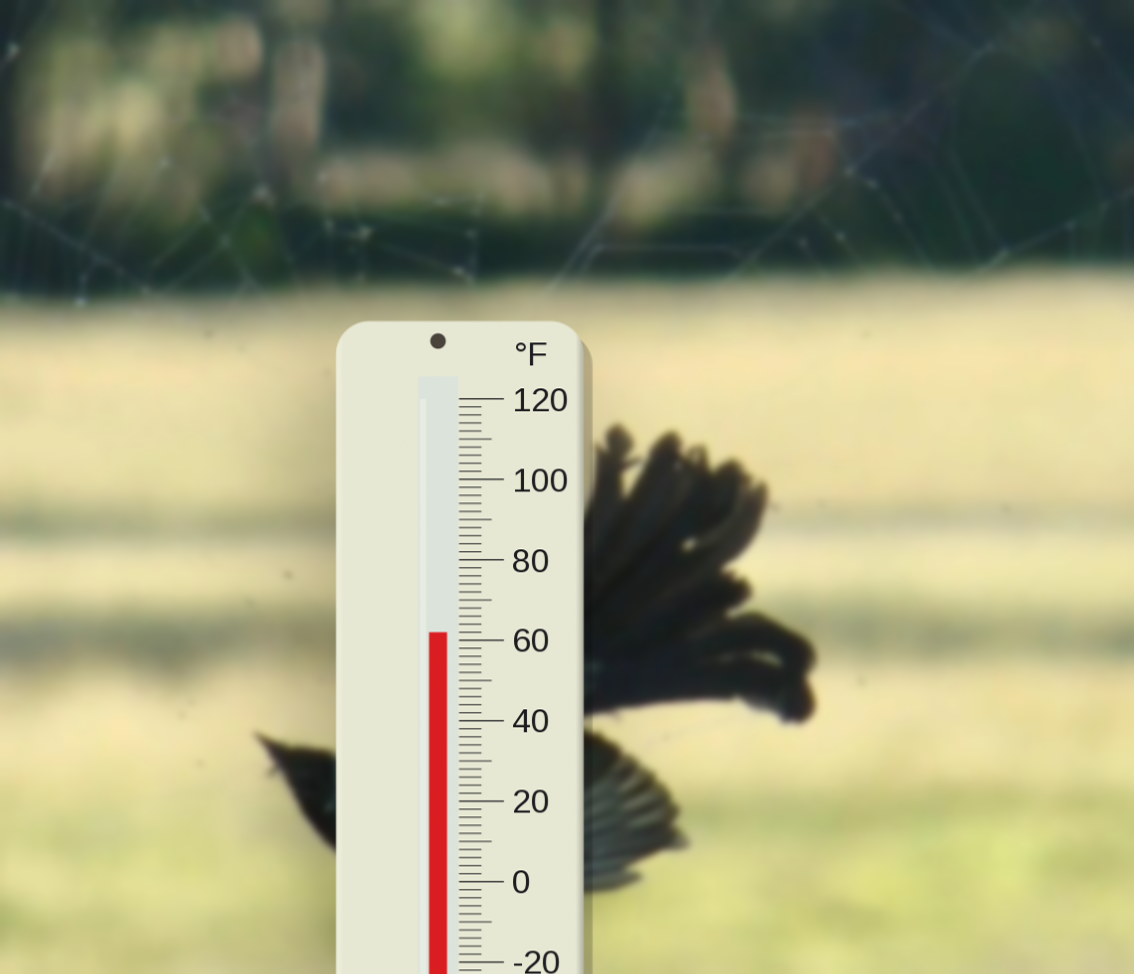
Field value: 62 °F
